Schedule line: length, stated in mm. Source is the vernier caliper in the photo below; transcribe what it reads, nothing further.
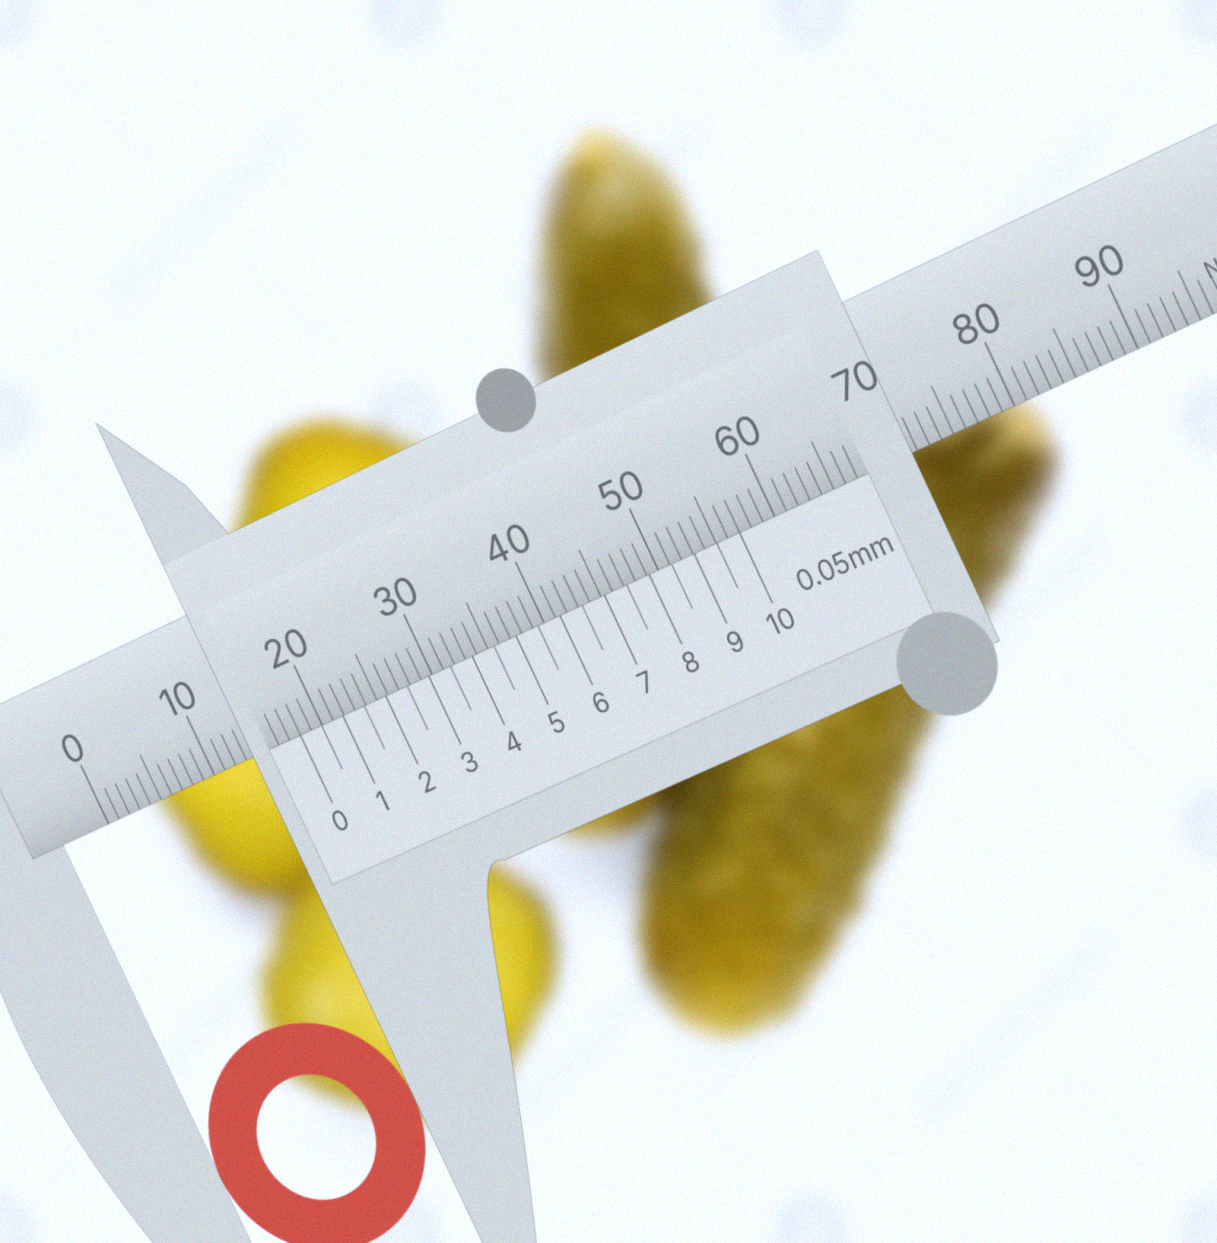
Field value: 18.0 mm
